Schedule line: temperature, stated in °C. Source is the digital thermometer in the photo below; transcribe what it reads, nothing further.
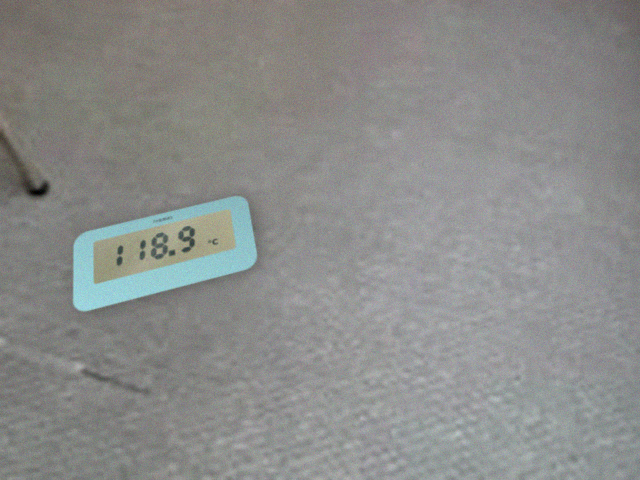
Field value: 118.9 °C
